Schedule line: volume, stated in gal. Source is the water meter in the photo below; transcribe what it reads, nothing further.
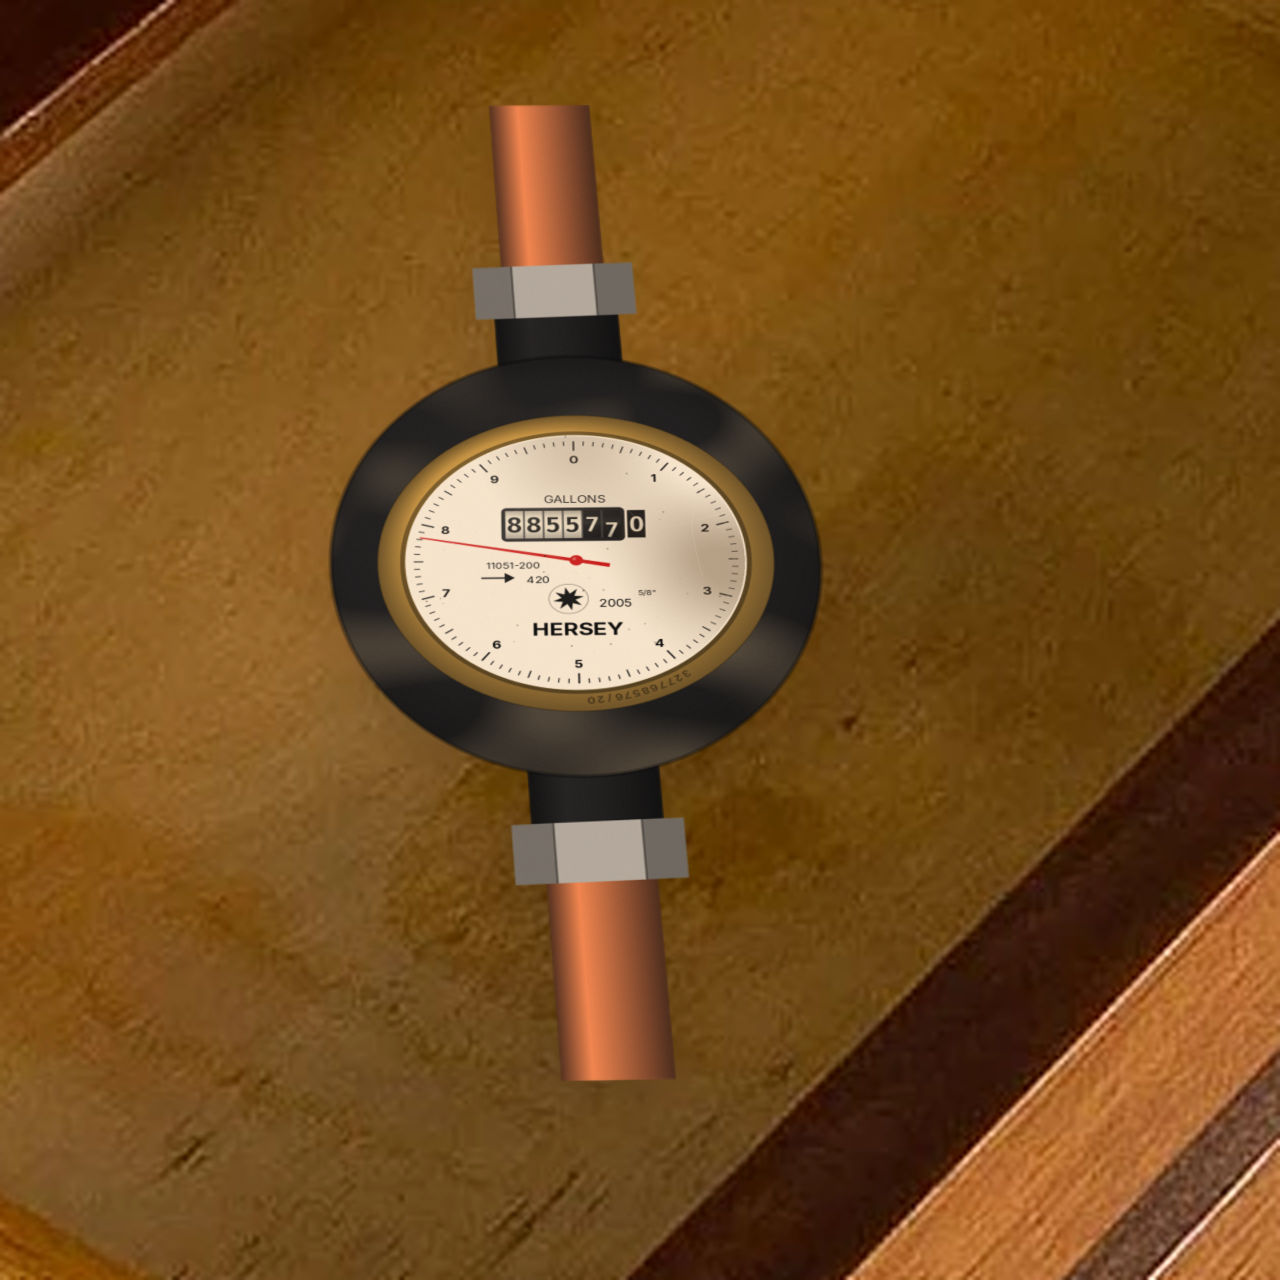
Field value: 8855767.8 gal
